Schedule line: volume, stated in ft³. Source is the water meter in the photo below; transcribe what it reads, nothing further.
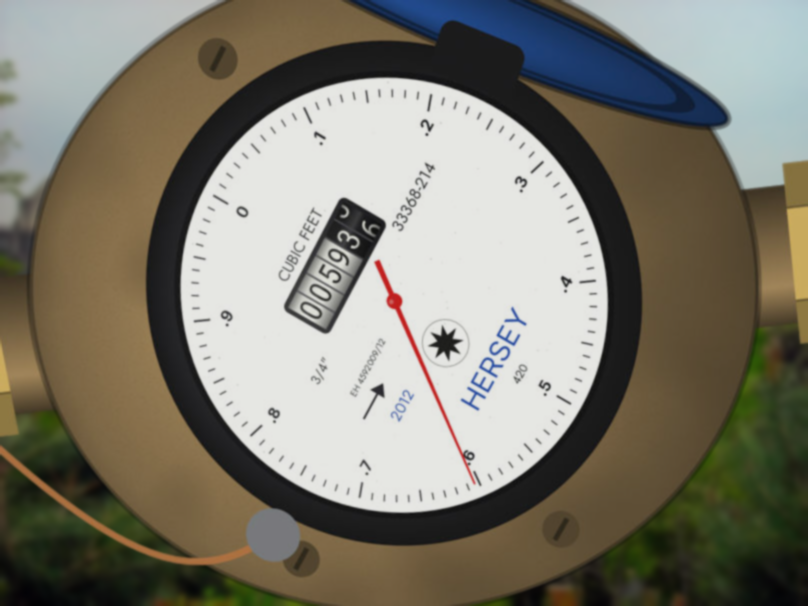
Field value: 5935.60 ft³
